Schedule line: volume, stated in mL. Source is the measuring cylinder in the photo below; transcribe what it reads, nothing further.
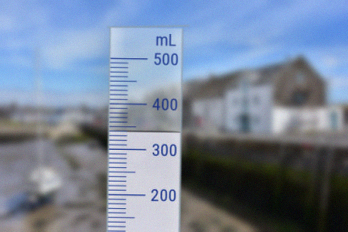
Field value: 340 mL
